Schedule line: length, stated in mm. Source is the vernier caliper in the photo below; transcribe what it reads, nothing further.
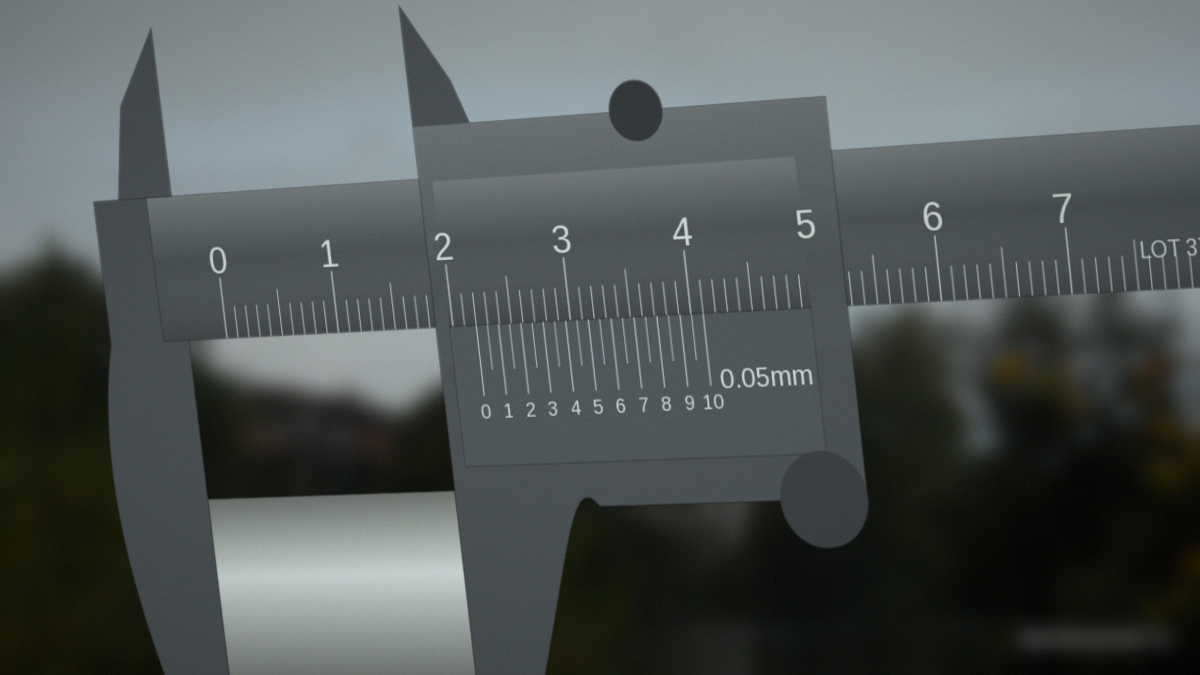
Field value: 22.0 mm
